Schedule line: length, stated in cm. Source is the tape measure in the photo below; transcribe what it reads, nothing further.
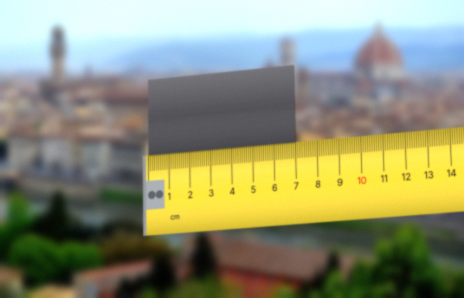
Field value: 7 cm
